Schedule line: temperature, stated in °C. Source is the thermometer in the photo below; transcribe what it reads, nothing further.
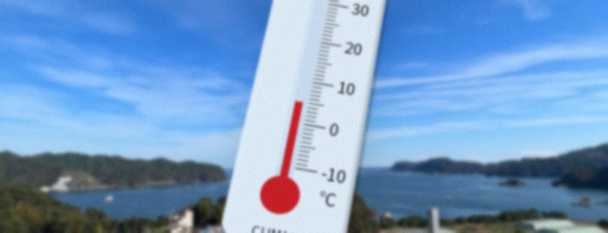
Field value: 5 °C
